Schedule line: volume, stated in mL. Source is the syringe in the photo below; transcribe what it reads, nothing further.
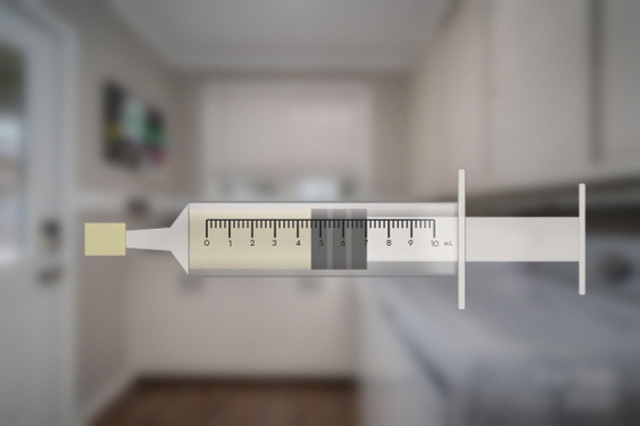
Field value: 4.6 mL
